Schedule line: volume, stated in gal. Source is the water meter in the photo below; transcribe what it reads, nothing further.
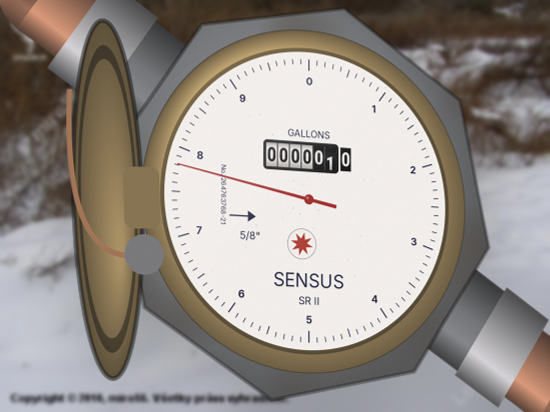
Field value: 7.8 gal
